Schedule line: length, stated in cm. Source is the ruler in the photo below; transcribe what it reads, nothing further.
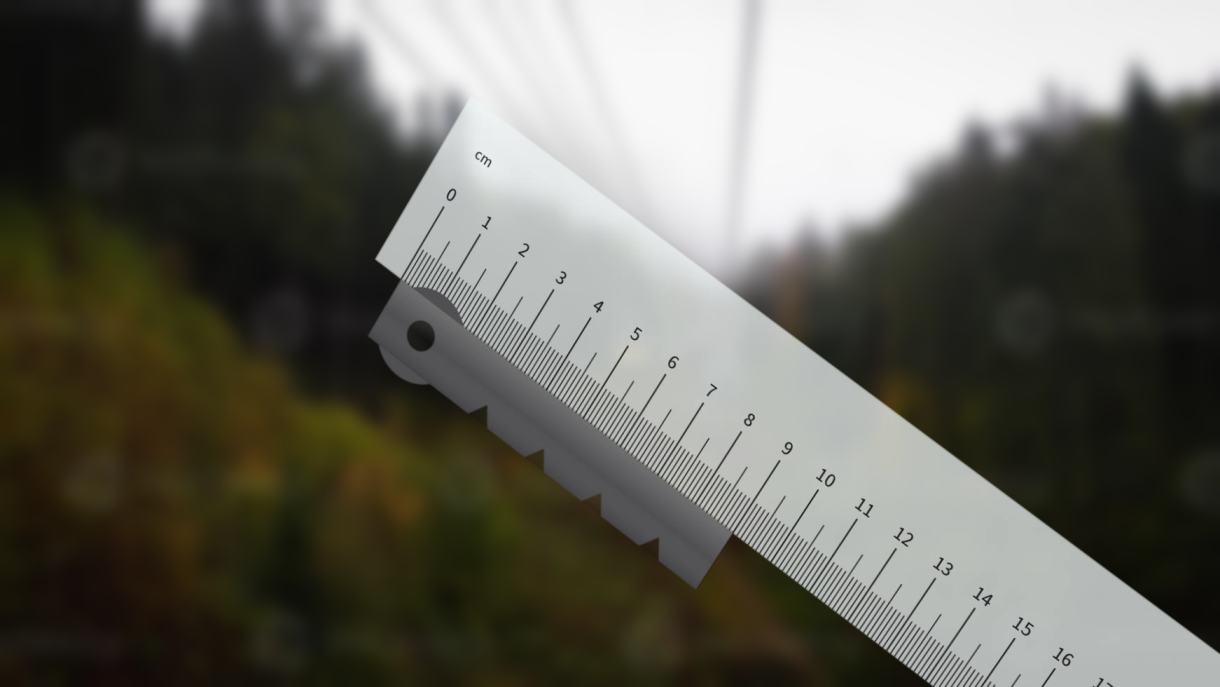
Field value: 9 cm
